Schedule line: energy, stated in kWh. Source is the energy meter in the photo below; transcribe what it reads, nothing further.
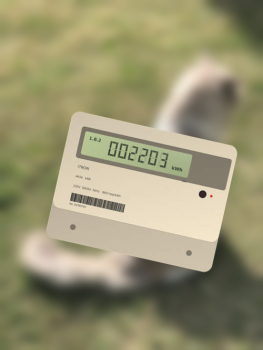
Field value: 2203 kWh
